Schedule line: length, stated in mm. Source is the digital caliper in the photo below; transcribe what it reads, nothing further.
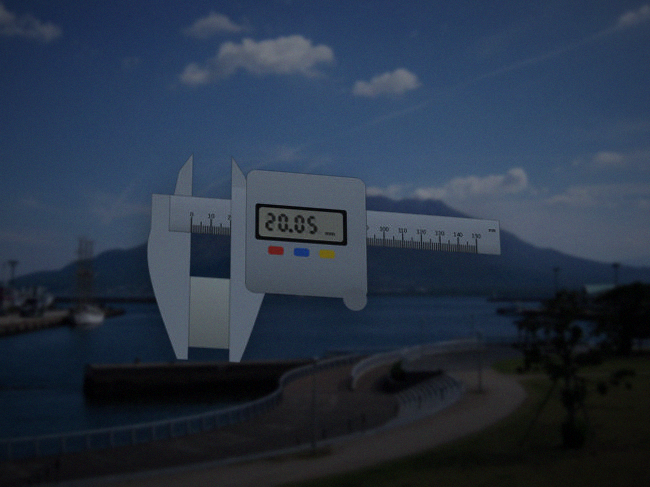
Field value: 20.05 mm
